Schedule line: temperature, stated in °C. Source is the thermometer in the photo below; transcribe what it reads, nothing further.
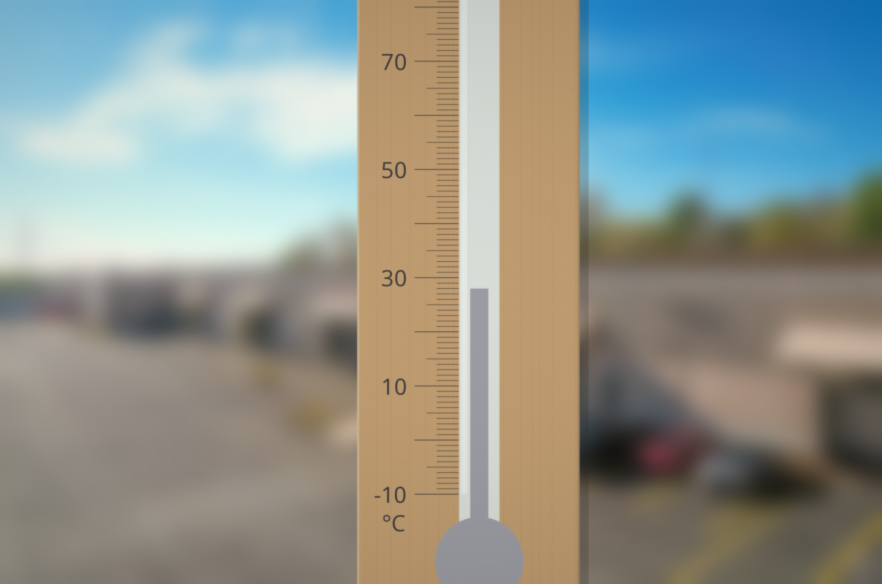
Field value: 28 °C
